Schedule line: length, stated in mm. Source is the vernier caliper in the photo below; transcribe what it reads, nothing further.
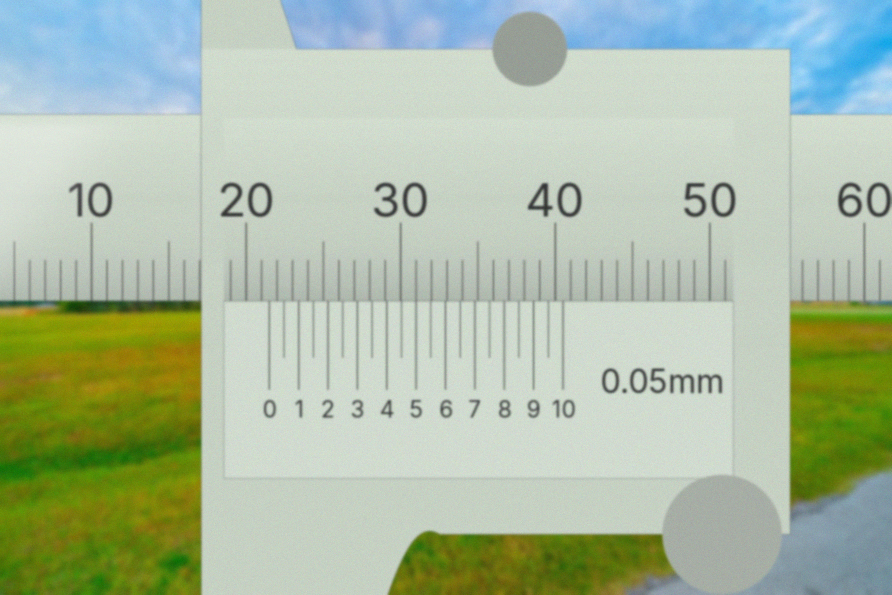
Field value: 21.5 mm
